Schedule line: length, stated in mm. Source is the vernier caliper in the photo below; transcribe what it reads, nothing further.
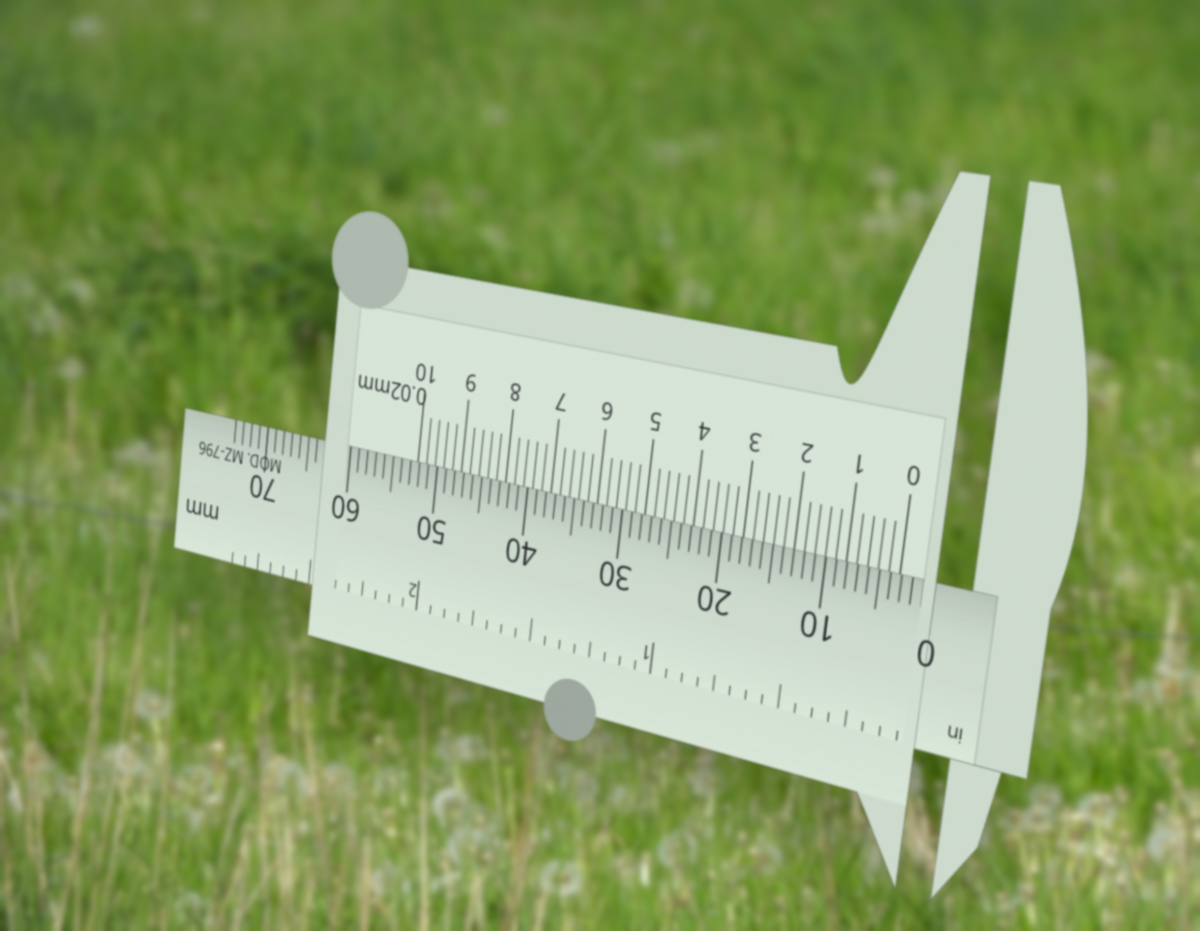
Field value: 3.2 mm
